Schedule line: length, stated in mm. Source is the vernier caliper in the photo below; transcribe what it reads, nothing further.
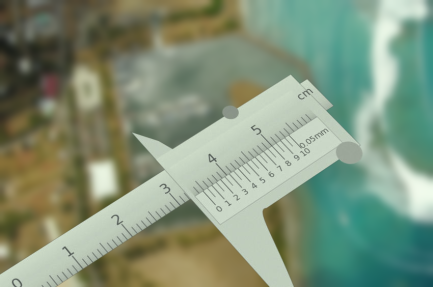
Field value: 34.8 mm
